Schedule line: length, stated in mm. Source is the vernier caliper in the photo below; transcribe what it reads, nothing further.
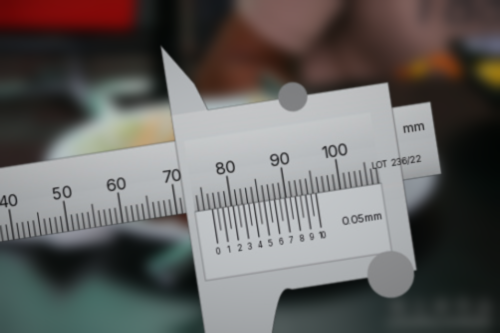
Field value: 76.5 mm
